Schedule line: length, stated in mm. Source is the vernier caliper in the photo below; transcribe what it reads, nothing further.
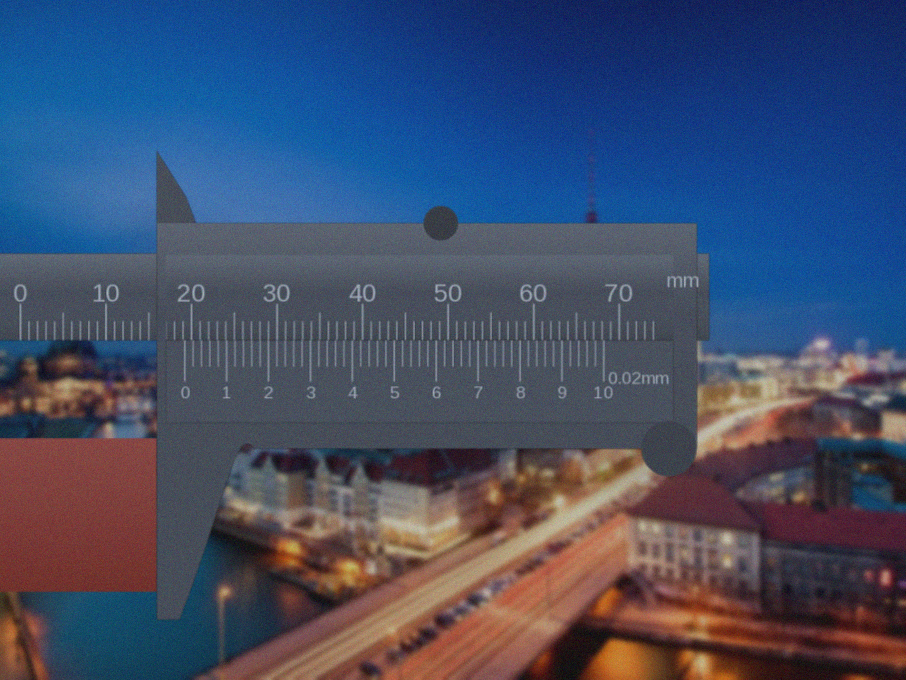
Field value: 19.2 mm
